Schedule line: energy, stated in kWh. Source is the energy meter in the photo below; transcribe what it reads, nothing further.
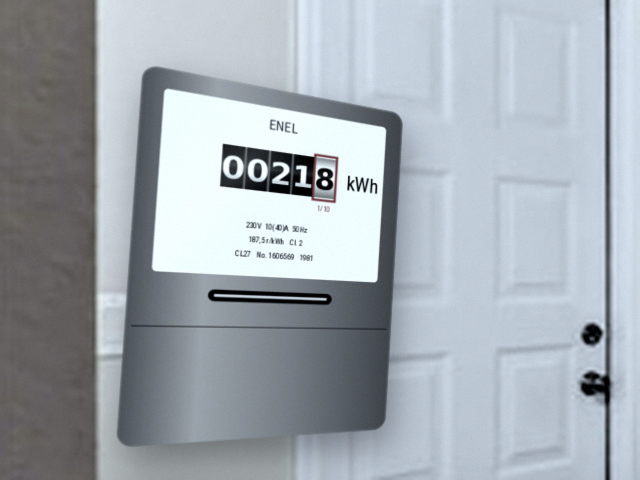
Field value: 21.8 kWh
